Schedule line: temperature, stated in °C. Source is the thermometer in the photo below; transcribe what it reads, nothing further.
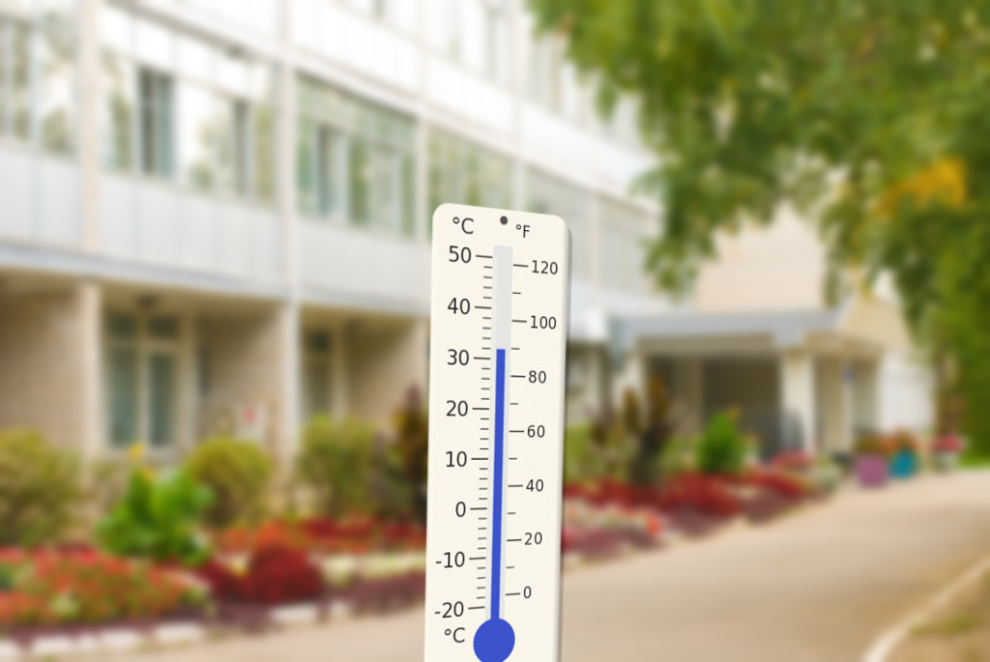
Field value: 32 °C
